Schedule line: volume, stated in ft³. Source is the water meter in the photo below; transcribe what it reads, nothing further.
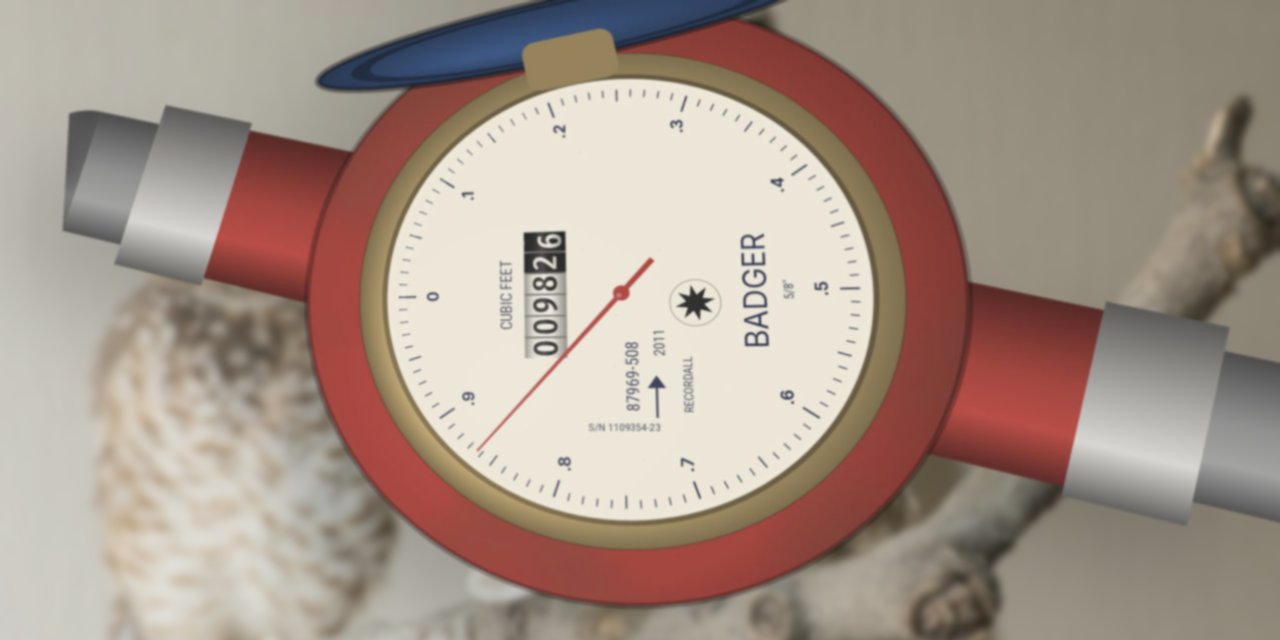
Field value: 9825.86 ft³
